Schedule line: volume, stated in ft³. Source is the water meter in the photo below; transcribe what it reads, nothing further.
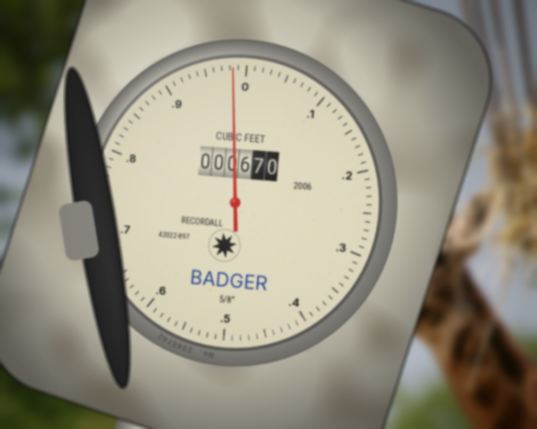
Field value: 669.98 ft³
